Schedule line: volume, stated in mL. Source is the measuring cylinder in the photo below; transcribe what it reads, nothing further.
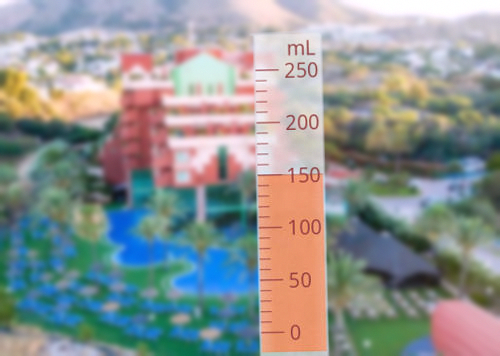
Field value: 150 mL
